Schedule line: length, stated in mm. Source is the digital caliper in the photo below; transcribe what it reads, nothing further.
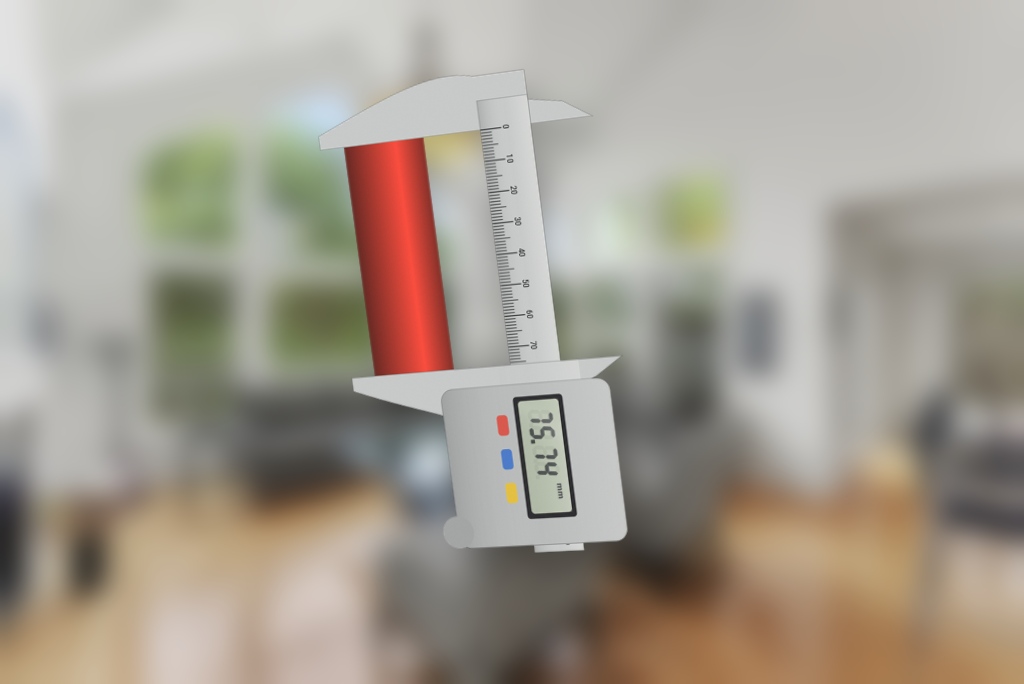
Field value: 75.74 mm
